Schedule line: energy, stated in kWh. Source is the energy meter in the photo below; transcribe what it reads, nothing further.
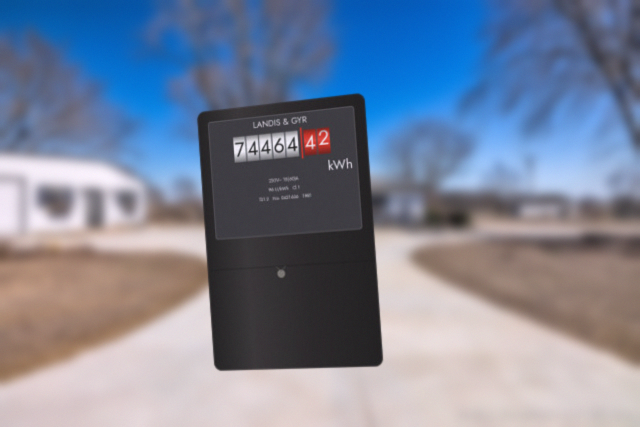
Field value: 74464.42 kWh
